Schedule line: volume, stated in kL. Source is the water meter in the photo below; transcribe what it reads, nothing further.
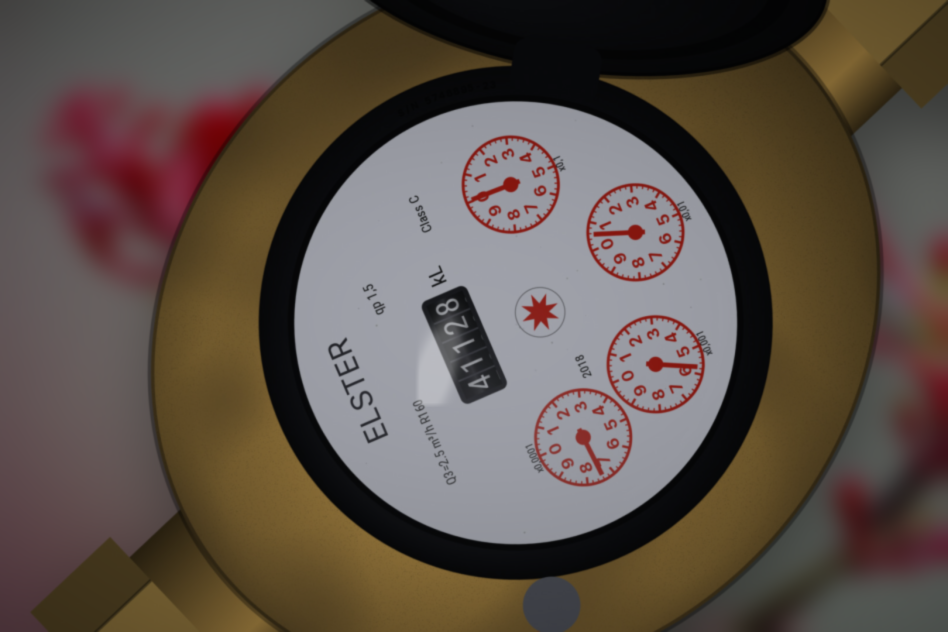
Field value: 41128.0057 kL
